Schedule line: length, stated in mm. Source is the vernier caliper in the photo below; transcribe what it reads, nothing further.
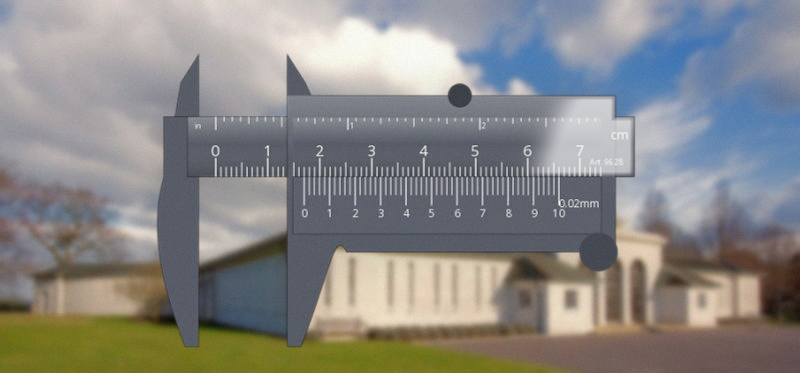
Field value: 17.0 mm
